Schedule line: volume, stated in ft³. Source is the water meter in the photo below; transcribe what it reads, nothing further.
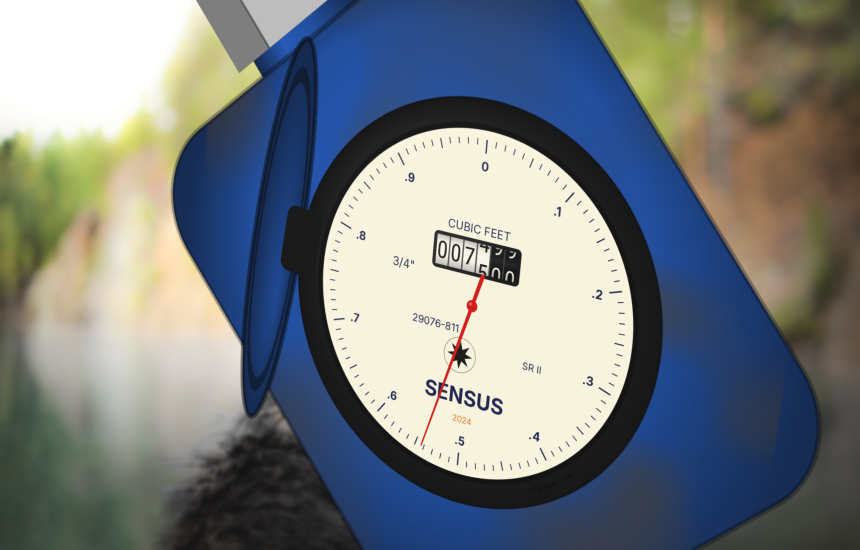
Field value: 7499.54 ft³
